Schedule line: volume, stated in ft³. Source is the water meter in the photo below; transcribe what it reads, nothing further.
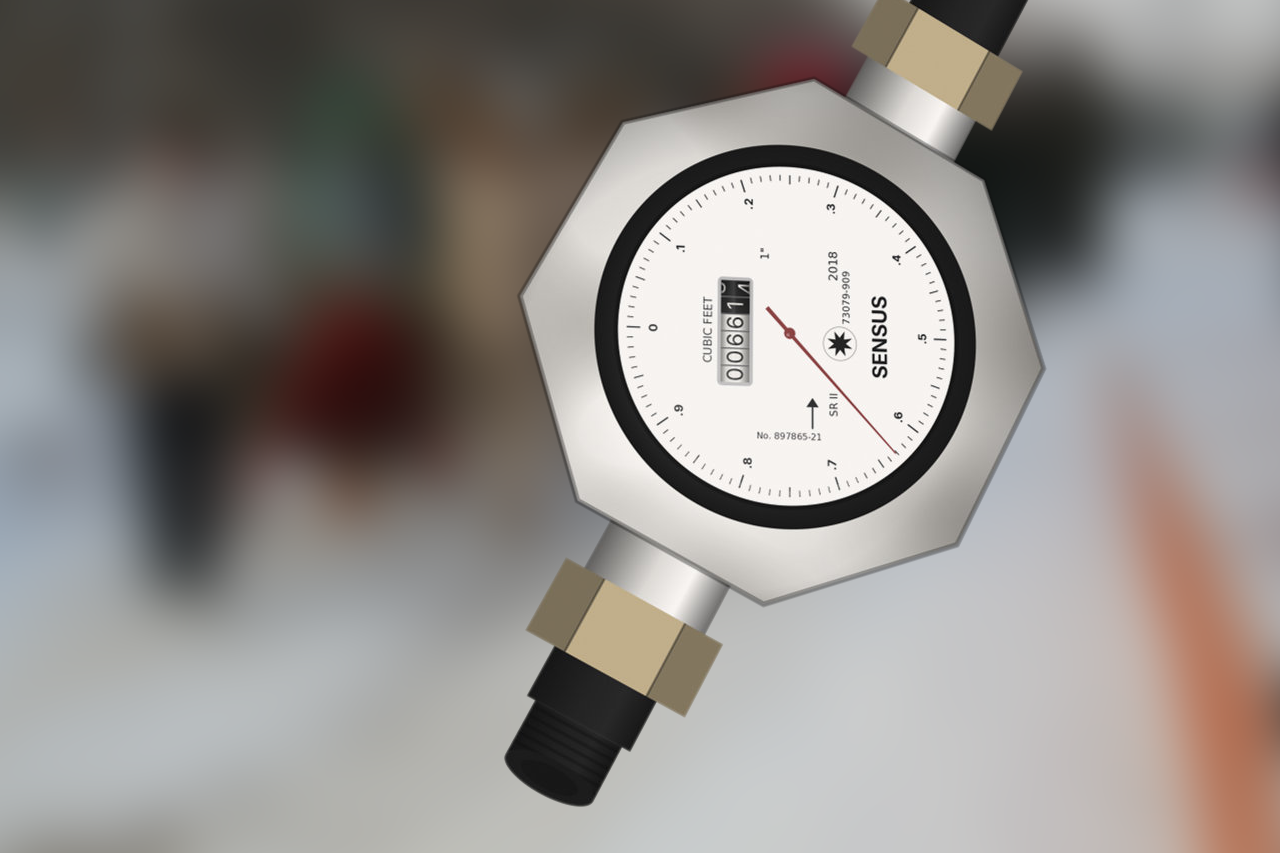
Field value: 6613.63 ft³
